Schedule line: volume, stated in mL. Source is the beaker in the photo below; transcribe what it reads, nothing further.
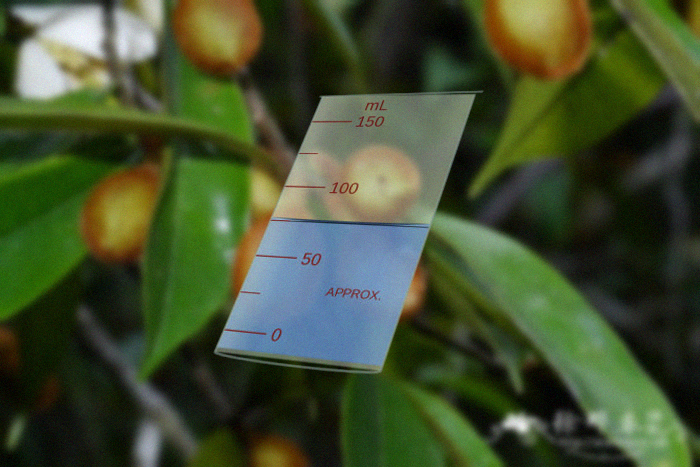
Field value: 75 mL
